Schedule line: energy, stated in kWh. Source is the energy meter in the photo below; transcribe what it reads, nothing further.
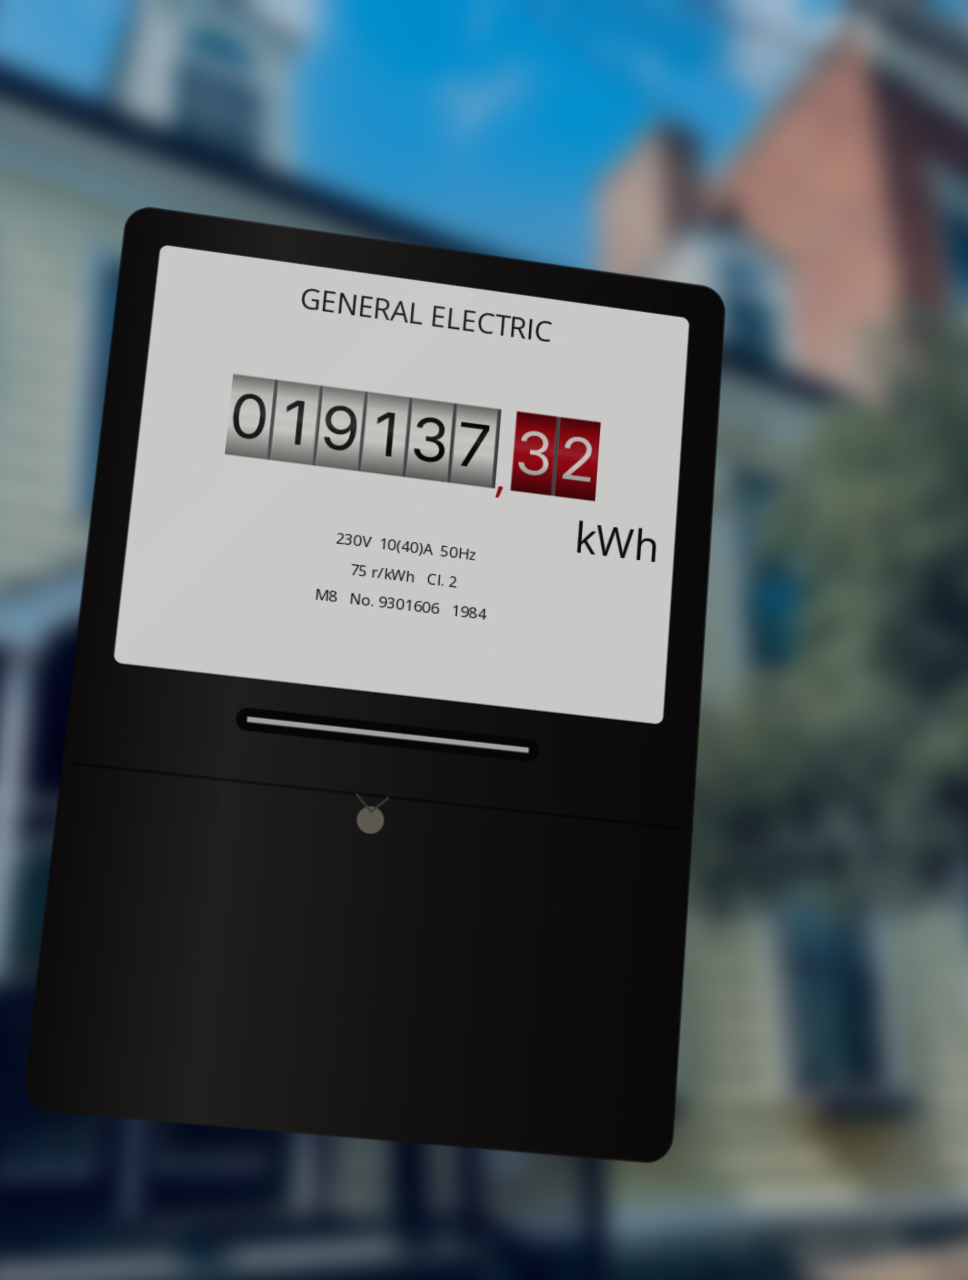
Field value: 19137.32 kWh
